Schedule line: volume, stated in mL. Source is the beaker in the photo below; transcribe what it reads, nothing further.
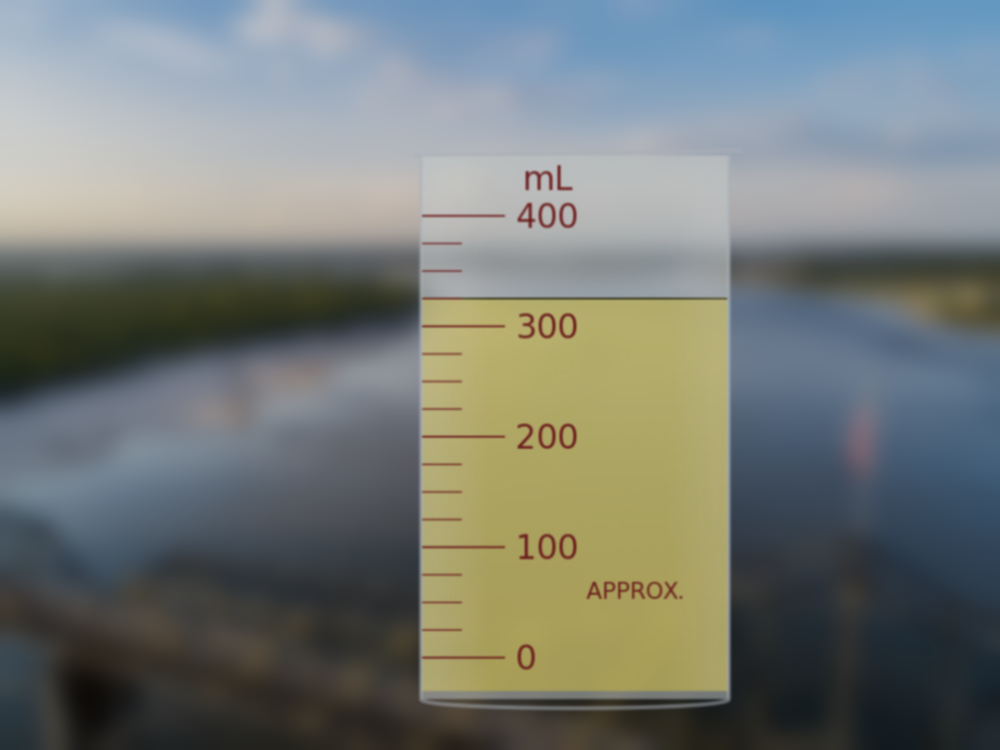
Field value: 325 mL
